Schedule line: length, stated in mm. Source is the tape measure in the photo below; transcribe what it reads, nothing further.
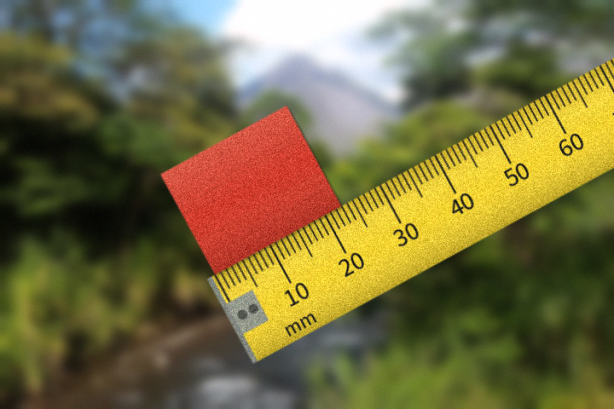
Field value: 23 mm
